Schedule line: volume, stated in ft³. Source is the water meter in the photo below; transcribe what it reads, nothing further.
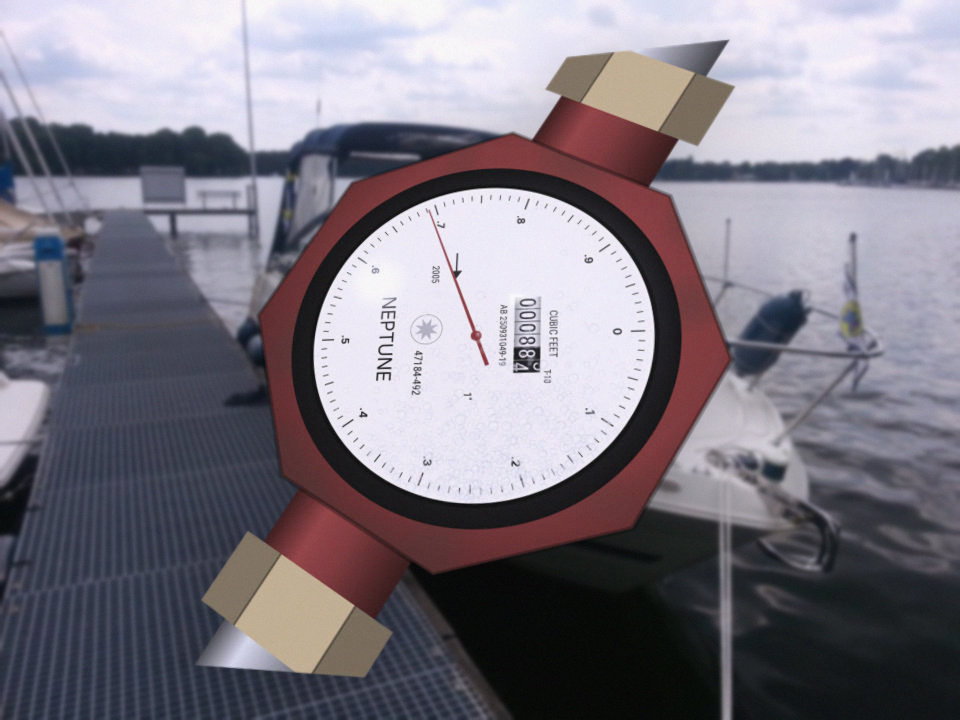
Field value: 883.69 ft³
